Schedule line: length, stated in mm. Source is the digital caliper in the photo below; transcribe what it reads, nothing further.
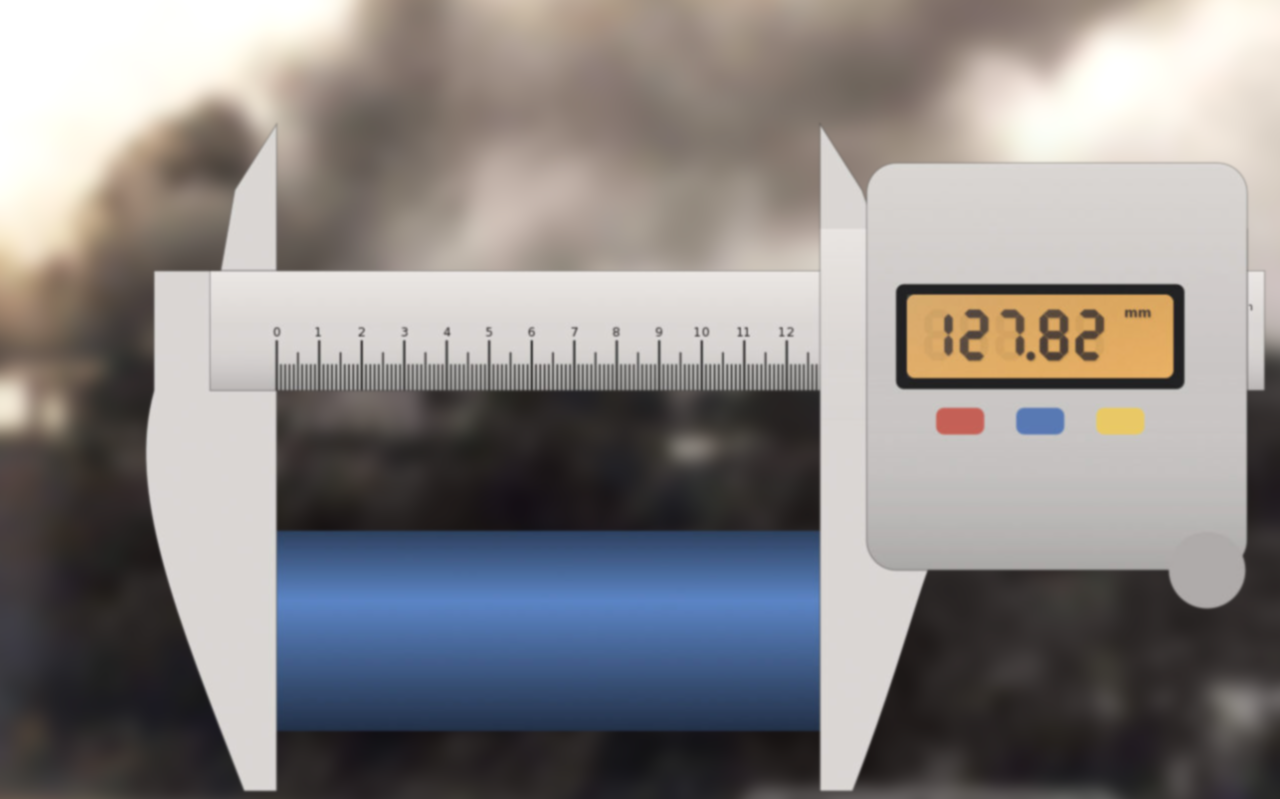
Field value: 127.82 mm
